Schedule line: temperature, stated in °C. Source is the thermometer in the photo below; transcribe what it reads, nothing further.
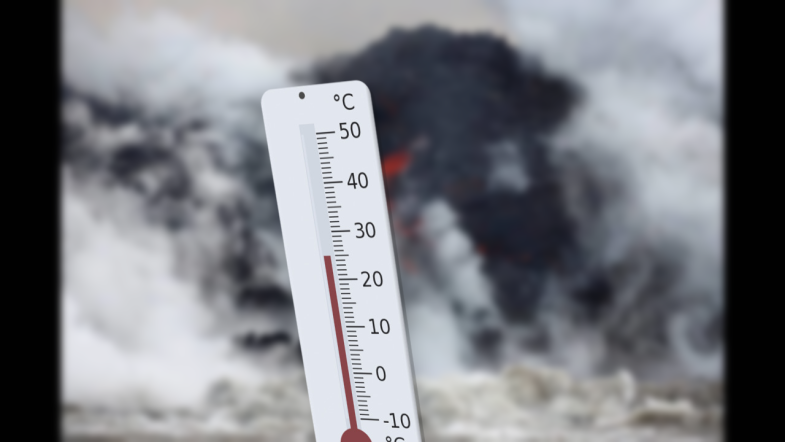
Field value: 25 °C
